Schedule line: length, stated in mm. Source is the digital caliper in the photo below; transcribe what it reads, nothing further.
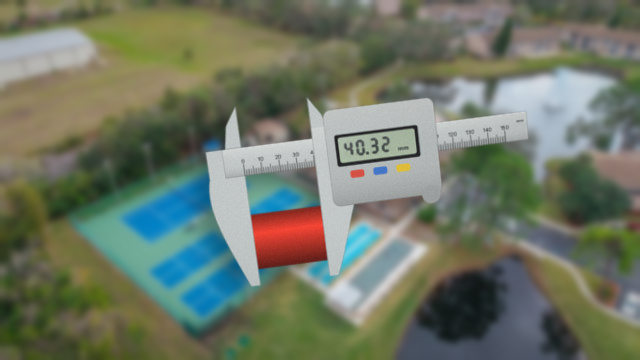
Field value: 40.32 mm
